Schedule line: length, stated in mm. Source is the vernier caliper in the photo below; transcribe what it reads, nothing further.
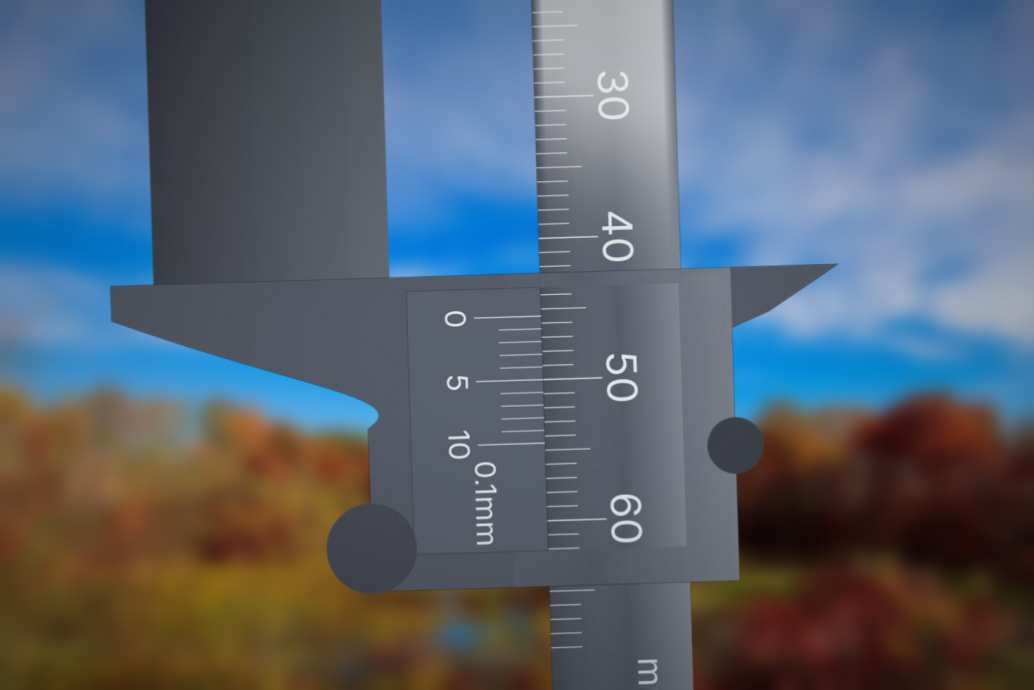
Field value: 45.5 mm
